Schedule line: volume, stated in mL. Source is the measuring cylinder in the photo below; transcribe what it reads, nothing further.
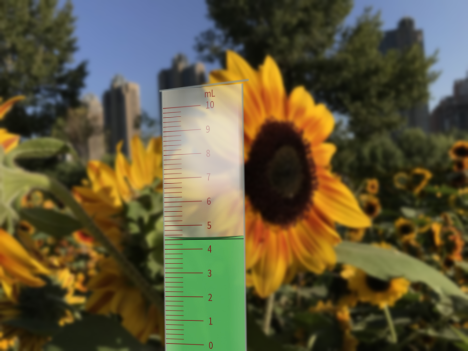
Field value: 4.4 mL
